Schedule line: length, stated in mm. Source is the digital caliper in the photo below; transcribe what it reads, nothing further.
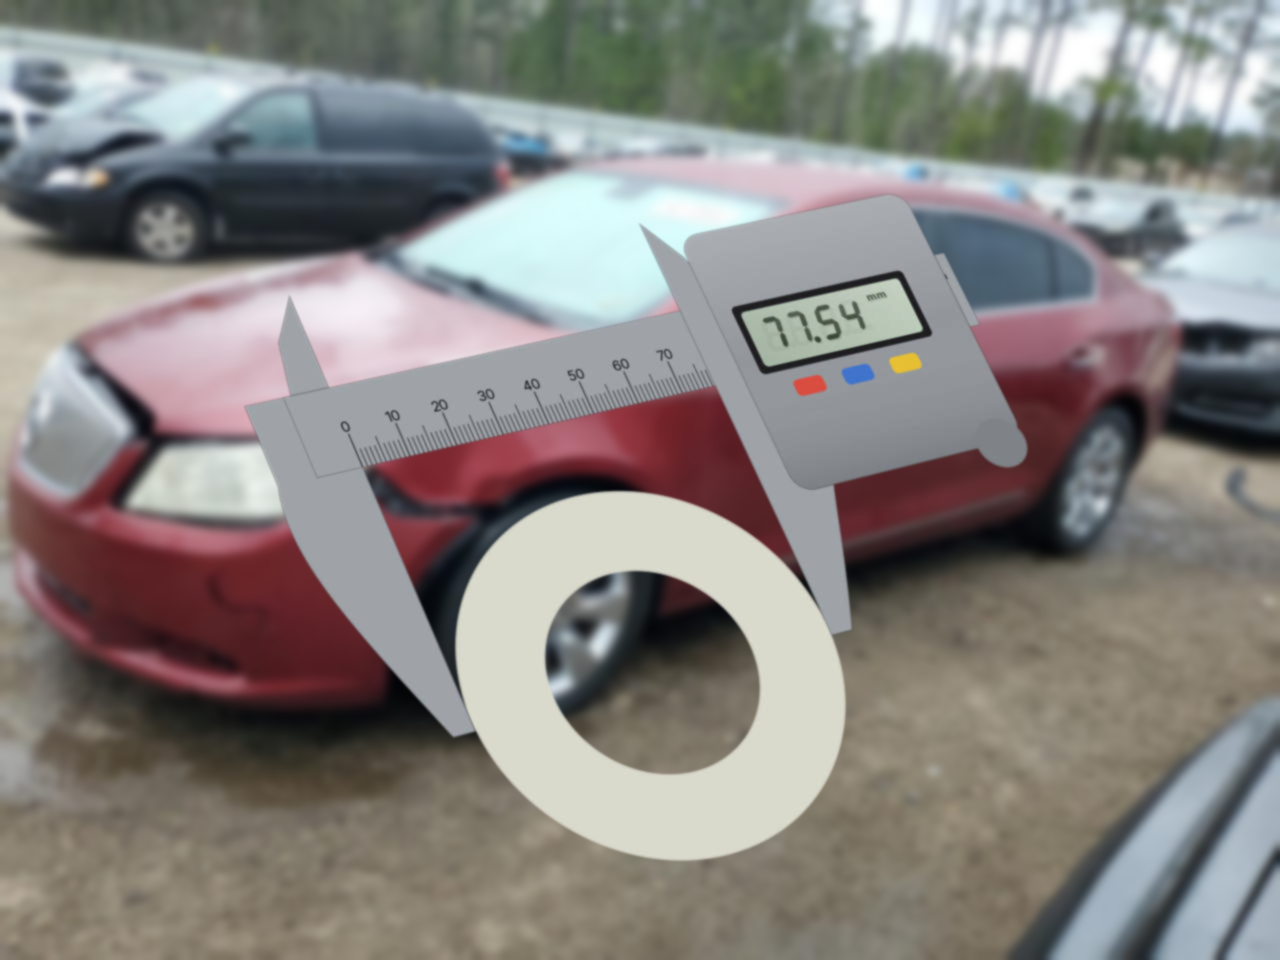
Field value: 77.54 mm
